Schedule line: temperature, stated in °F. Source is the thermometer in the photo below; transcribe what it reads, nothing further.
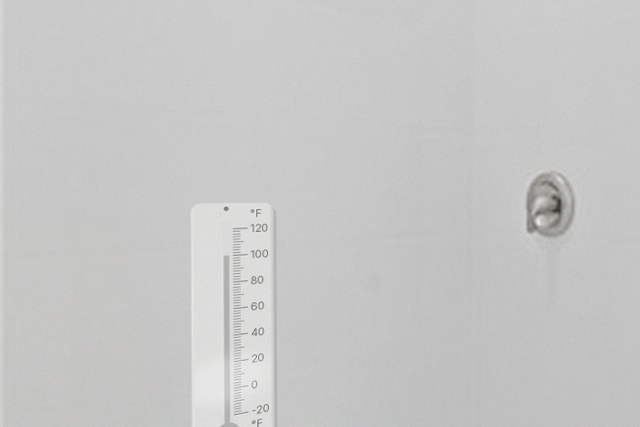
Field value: 100 °F
